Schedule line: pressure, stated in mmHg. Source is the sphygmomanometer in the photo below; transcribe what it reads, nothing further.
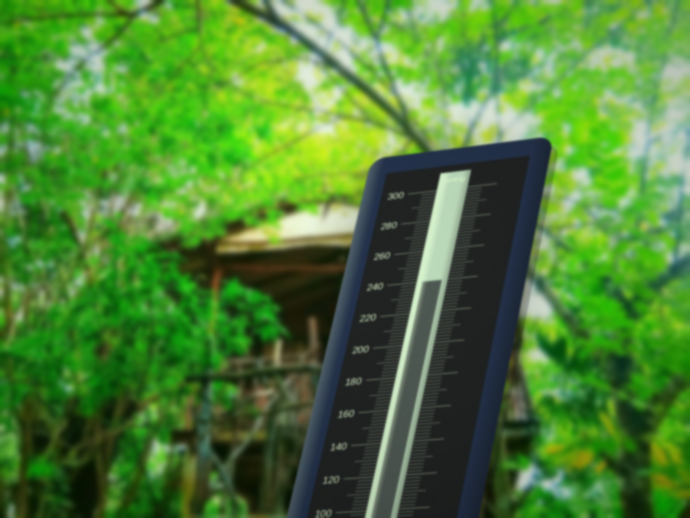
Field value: 240 mmHg
